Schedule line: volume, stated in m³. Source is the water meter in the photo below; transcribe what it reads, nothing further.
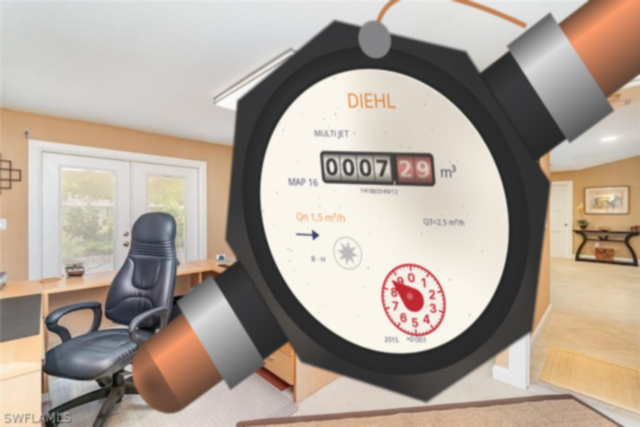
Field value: 7.298 m³
